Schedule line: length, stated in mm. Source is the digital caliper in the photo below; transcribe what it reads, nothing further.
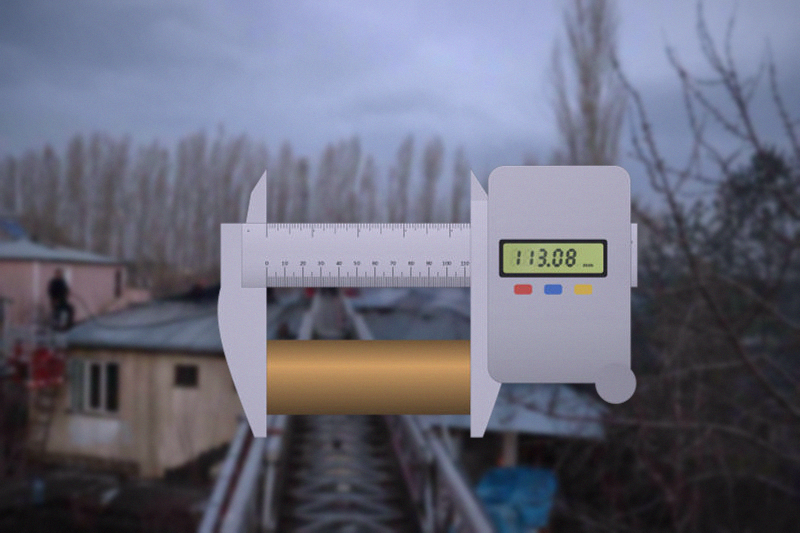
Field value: 113.08 mm
